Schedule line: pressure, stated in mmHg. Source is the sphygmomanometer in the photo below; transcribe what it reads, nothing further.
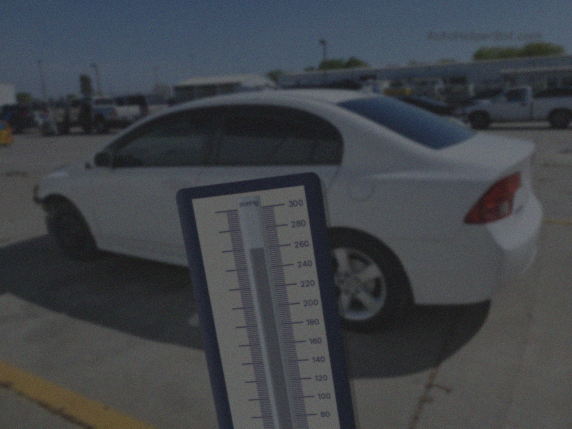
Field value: 260 mmHg
